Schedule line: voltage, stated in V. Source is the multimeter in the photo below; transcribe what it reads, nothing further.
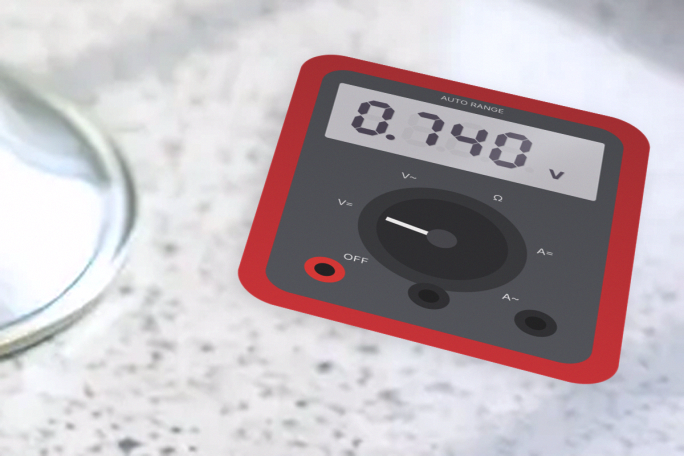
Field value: 0.740 V
